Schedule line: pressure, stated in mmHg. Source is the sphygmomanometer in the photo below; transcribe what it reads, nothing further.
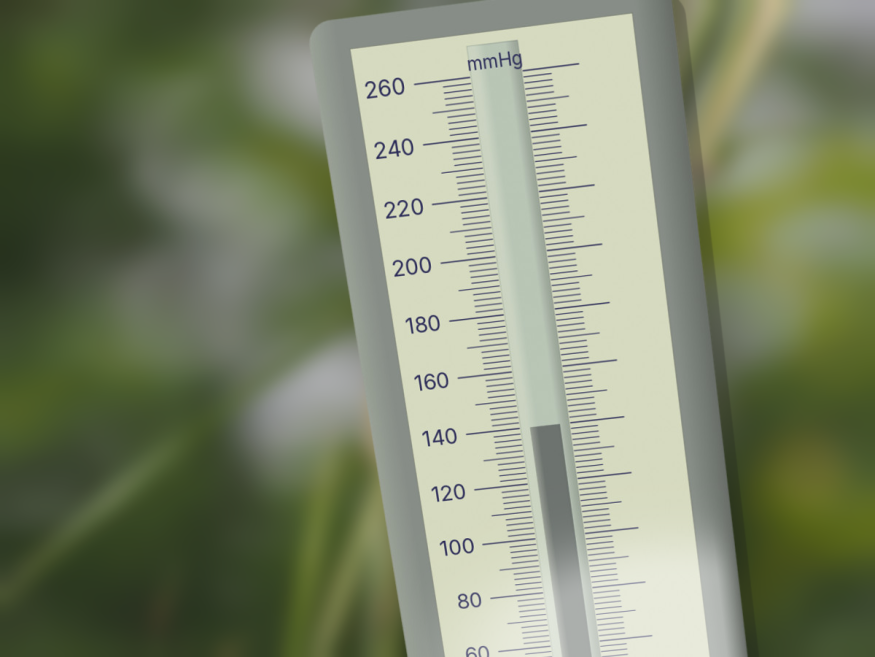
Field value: 140 mmHg
